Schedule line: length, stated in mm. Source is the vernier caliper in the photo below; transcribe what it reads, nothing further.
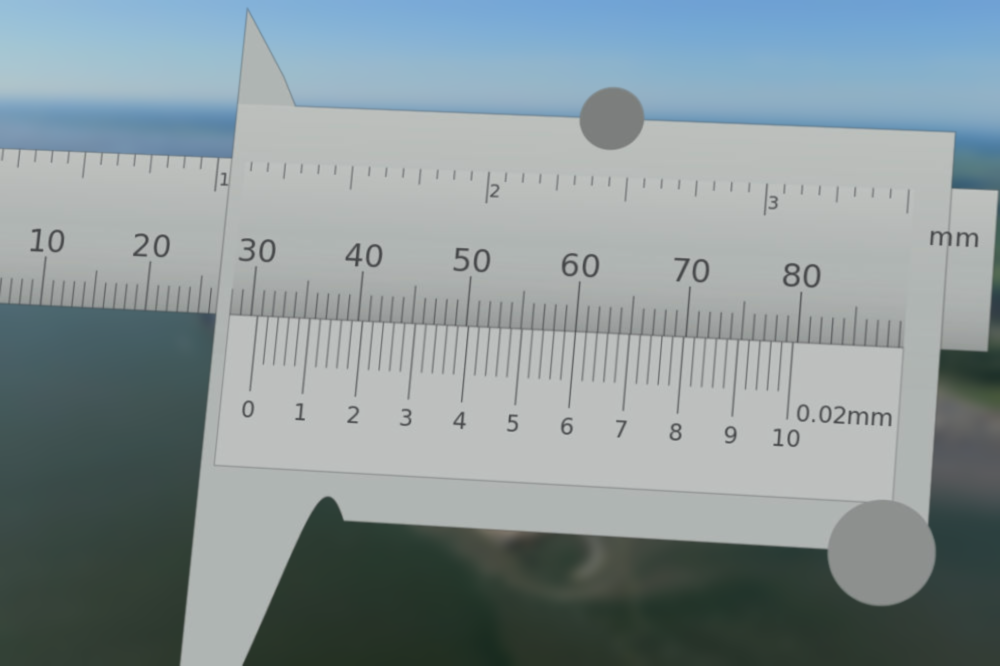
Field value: 30.6 mm
